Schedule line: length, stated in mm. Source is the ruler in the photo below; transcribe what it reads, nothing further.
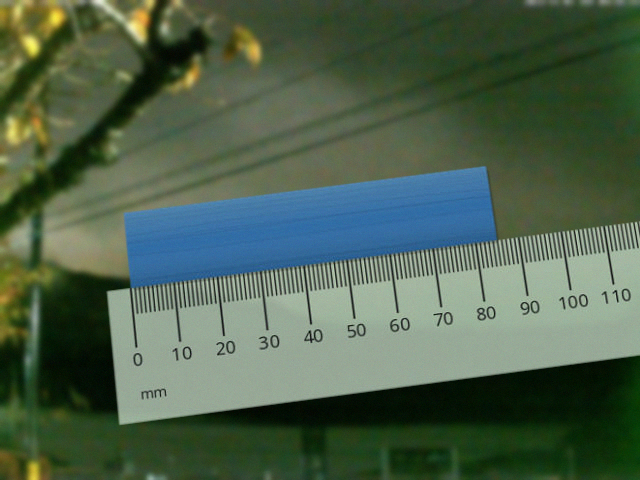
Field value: 85 mm
